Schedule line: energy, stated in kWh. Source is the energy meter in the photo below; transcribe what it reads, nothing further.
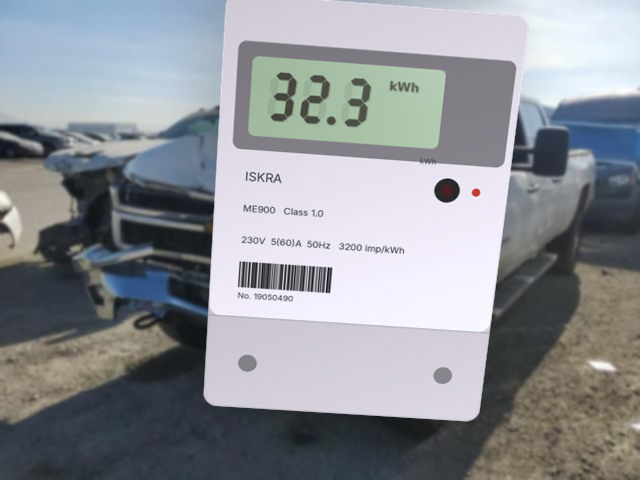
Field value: 32.3 kWh
